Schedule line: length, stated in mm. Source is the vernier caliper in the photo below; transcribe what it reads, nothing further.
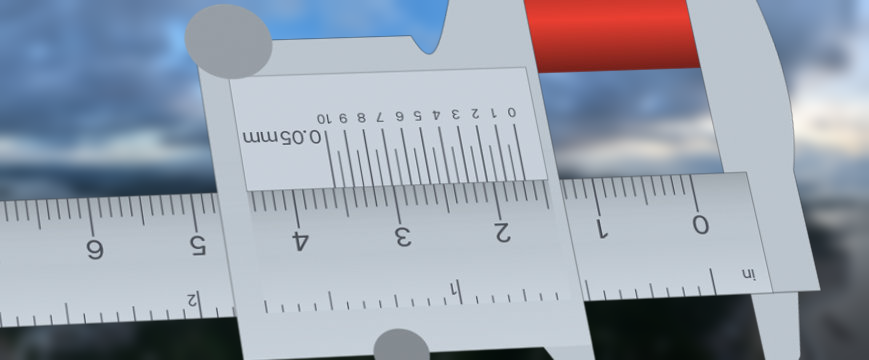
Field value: 16.8 mm
